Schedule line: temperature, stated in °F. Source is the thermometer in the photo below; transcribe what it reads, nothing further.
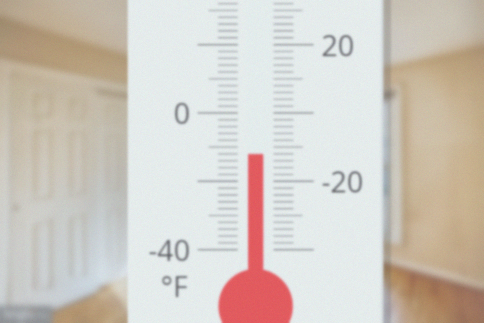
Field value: -12 °F
